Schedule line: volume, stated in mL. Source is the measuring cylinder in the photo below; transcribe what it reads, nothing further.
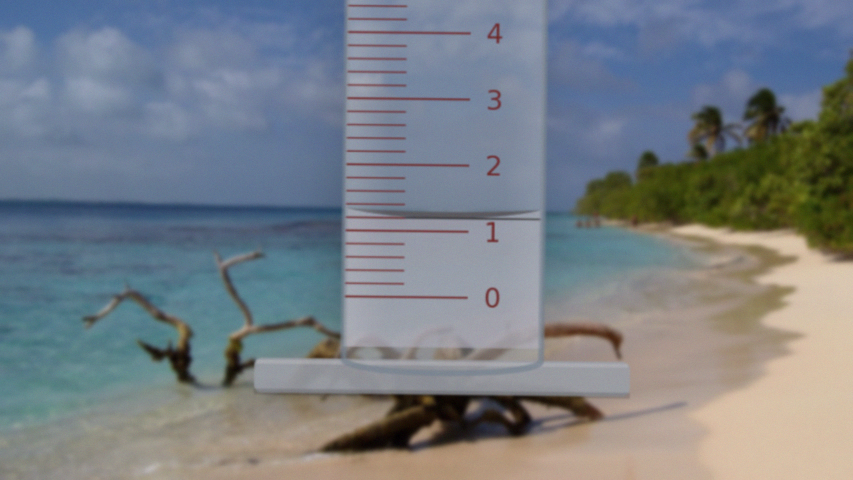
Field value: 1.2 mL
